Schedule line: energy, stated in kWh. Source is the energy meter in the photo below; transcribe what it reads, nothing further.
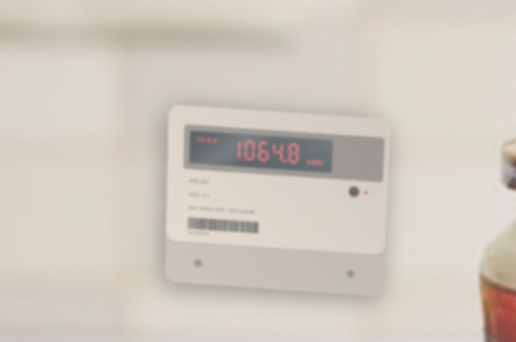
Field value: 1064.8 kWh
